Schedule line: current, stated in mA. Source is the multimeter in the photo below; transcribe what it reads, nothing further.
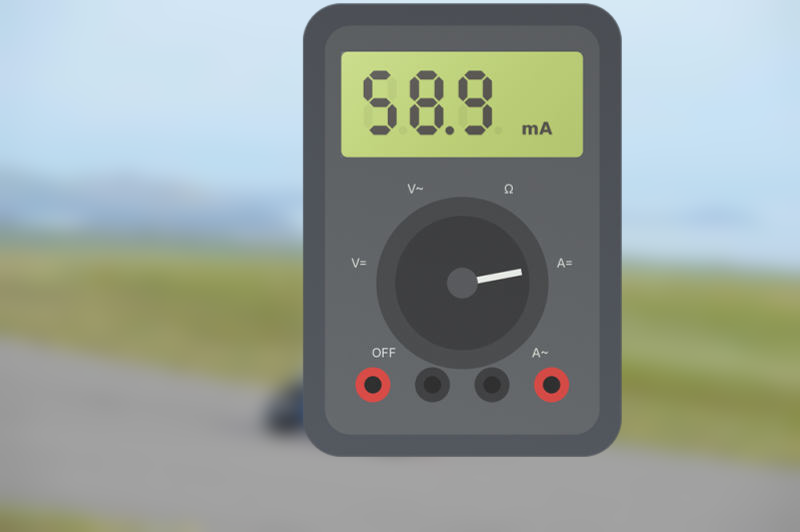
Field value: 58.9 mA
